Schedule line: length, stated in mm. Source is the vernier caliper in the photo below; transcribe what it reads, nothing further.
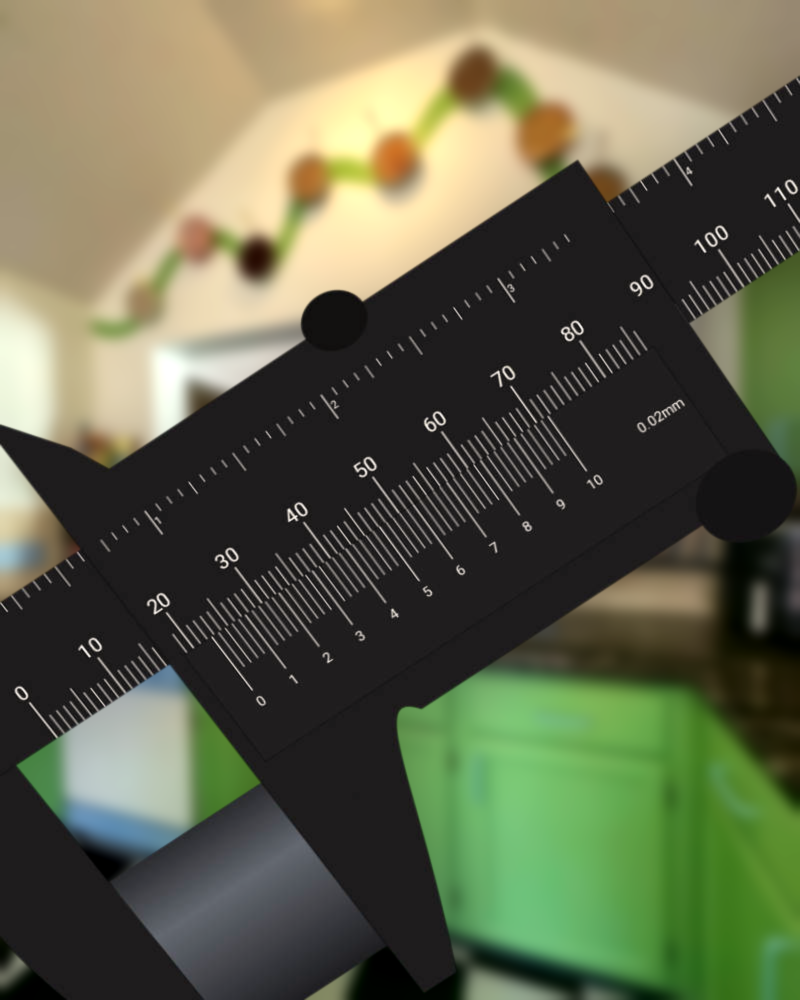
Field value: 22.6 mm
